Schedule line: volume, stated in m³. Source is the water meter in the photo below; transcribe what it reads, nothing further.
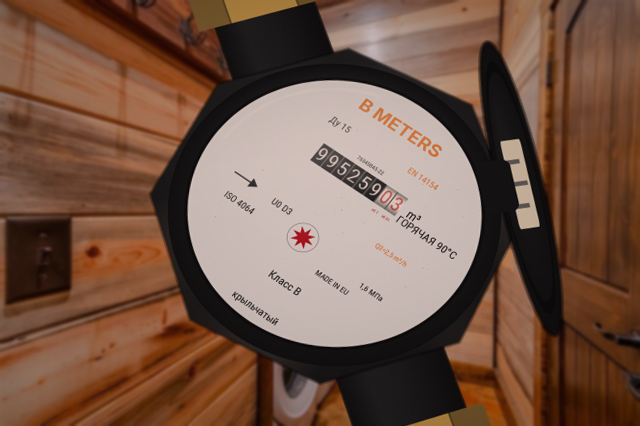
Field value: 995259.03 m³
